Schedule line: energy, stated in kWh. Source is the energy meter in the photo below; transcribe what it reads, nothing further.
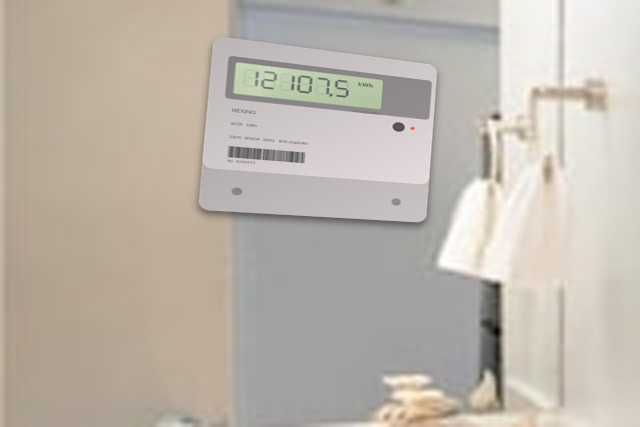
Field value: 12107.5 kWh
